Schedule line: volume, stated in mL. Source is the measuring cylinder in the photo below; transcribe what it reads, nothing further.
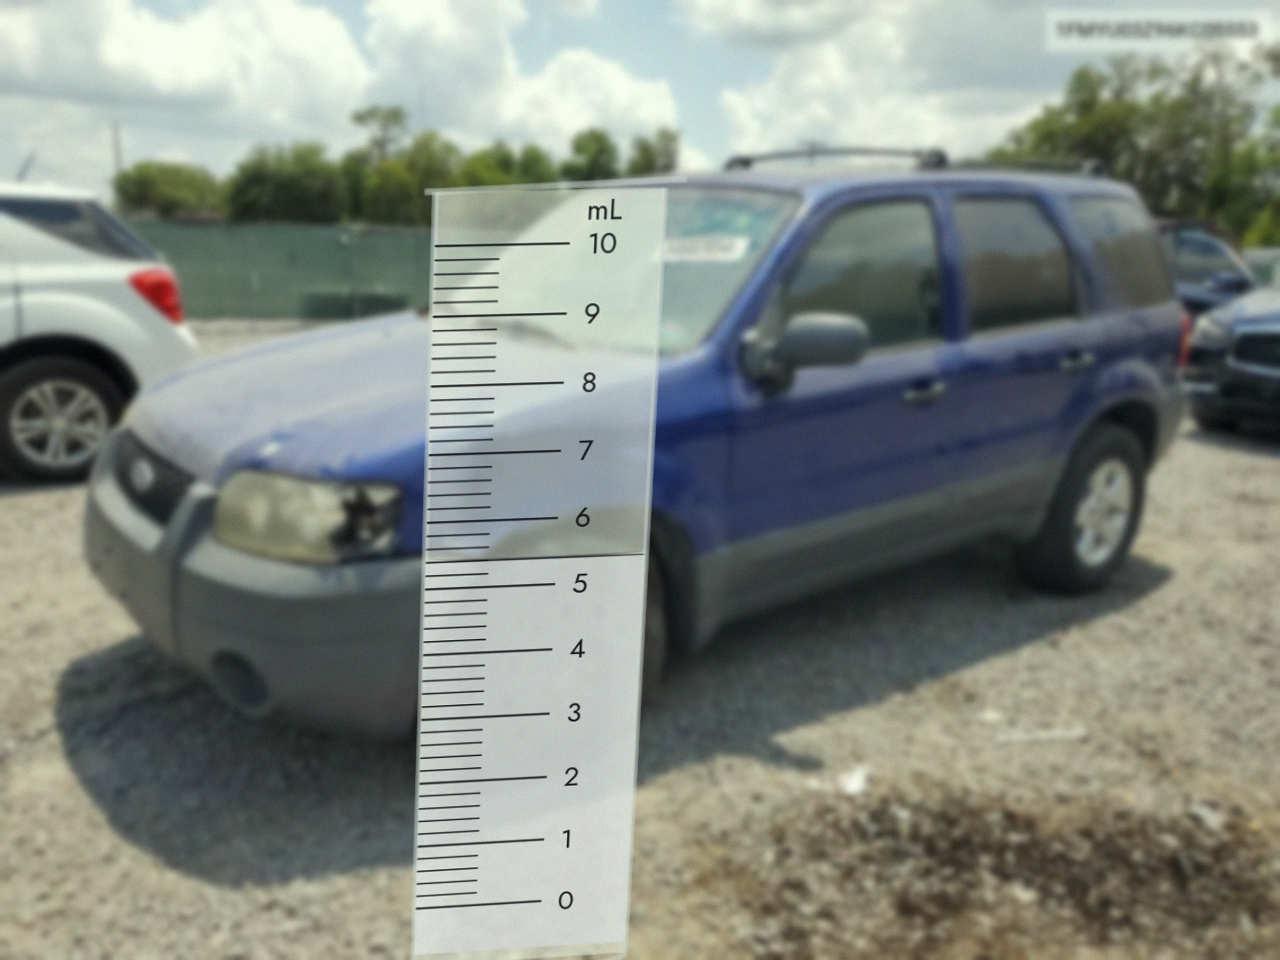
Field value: 5.4 mL
